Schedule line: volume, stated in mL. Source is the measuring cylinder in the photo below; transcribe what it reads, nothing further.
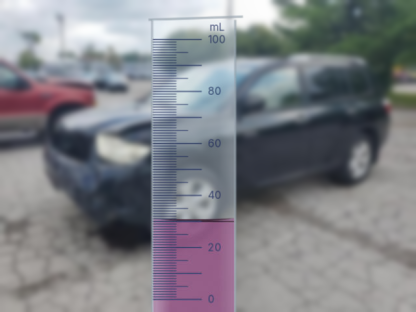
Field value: 30 mL
